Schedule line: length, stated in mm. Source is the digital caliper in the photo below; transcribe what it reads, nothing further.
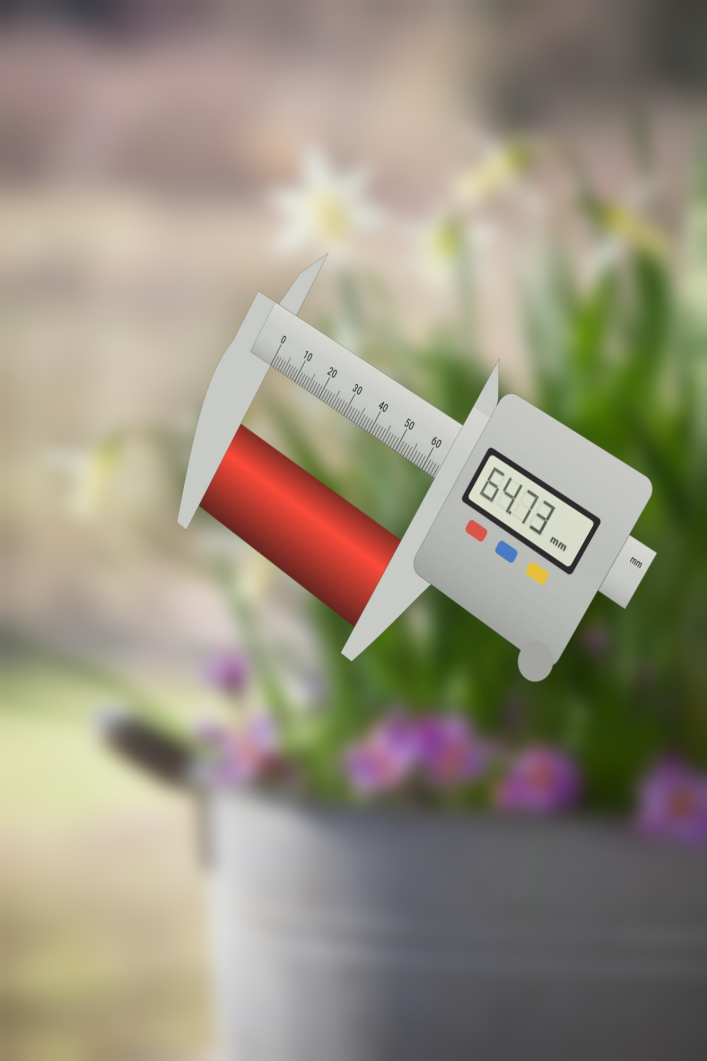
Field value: 64.73 mm
